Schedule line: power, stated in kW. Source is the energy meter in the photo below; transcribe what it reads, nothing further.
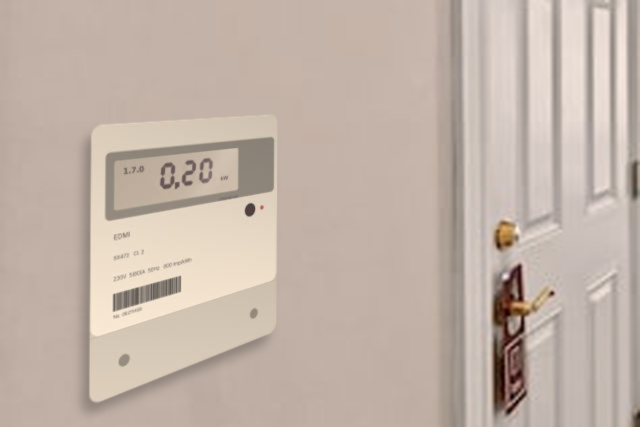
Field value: 0.20 kW
